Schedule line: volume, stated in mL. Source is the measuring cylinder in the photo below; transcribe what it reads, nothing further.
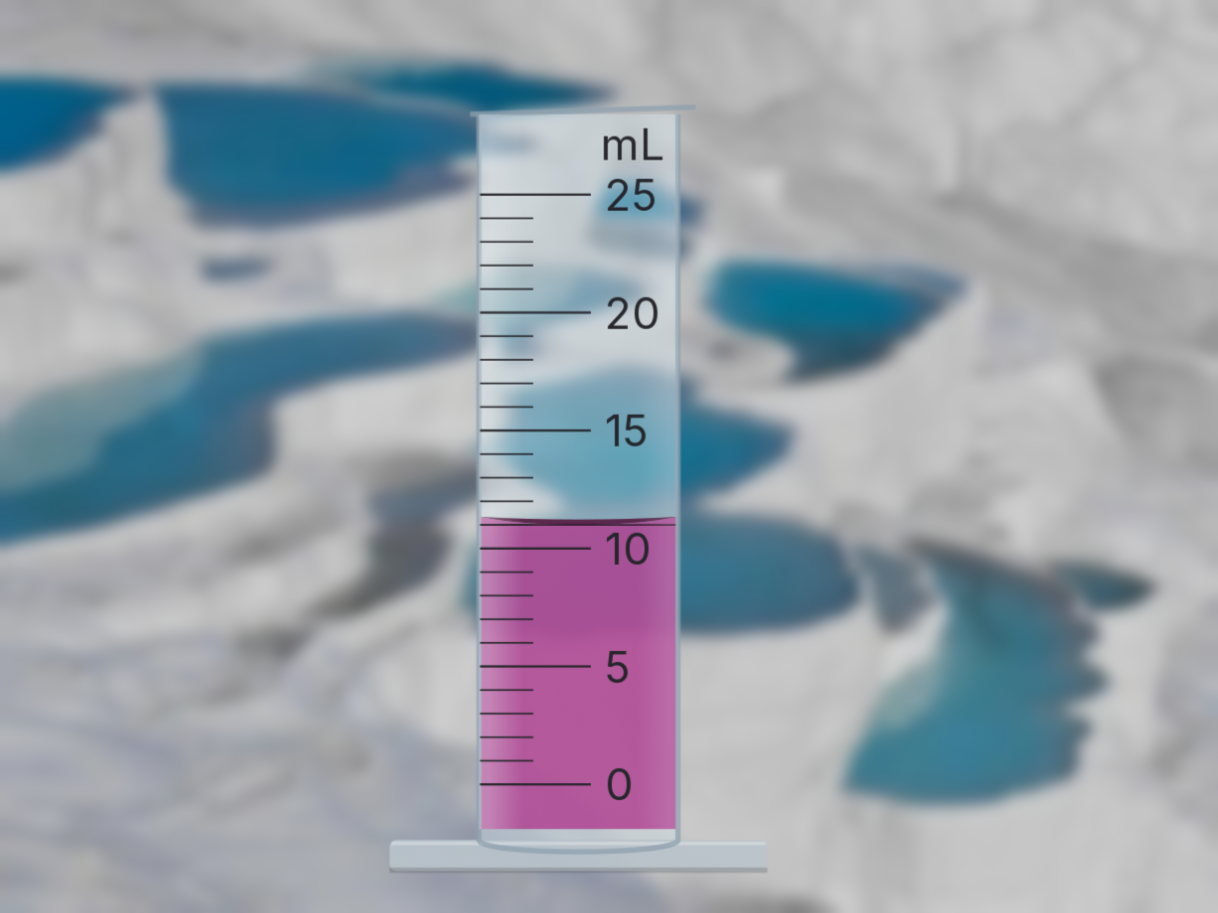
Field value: 11 mL
